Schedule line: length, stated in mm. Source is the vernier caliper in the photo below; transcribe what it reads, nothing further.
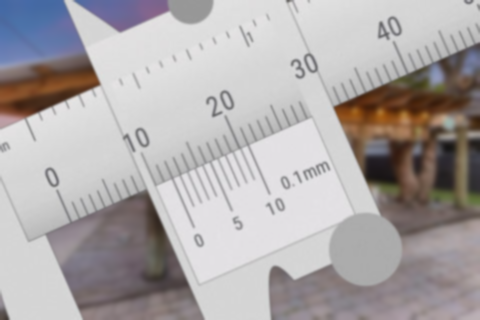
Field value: 12.0 mm
